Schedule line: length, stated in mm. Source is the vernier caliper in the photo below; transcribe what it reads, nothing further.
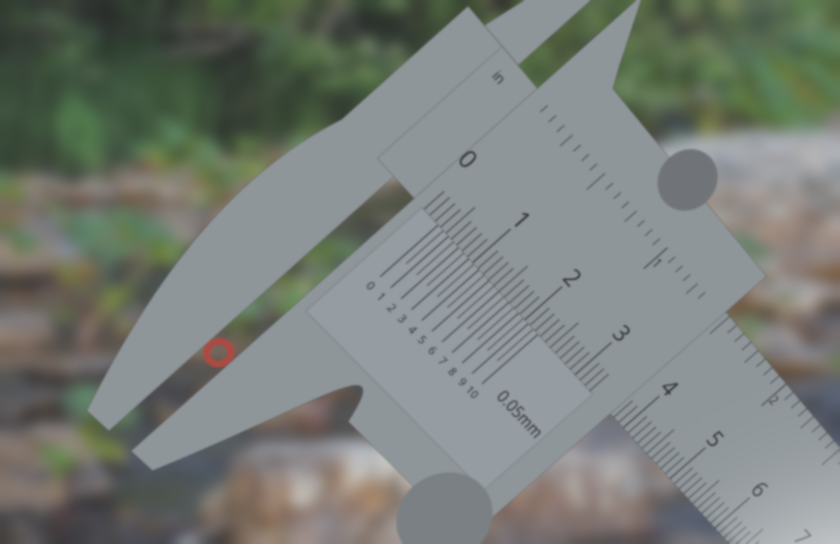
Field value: 3.6 mm
